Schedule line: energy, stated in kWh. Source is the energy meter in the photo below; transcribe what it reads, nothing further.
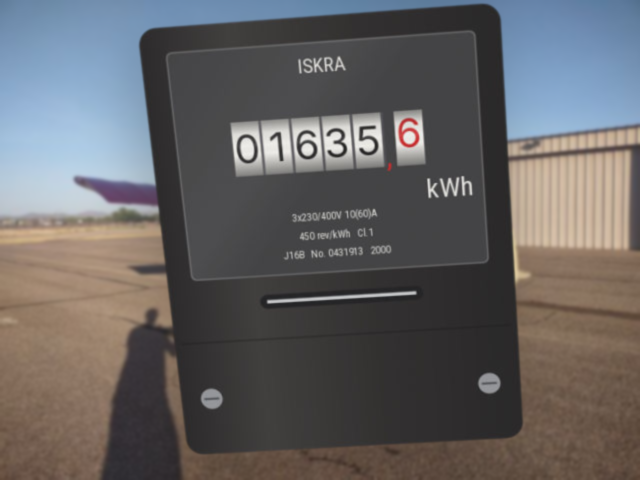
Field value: 1635.6 kWh
